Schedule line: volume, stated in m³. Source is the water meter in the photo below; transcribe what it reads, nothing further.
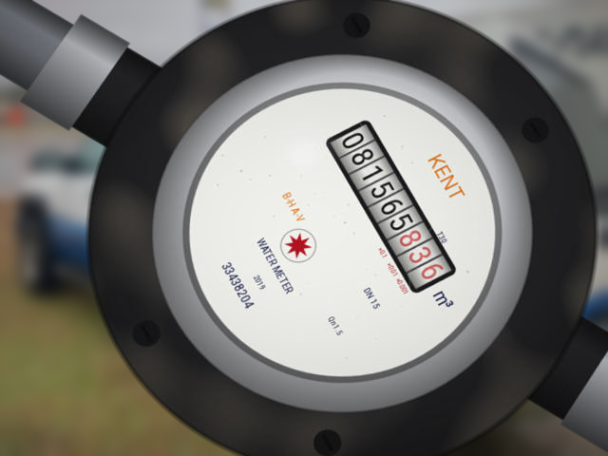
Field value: 81565.836 m³
